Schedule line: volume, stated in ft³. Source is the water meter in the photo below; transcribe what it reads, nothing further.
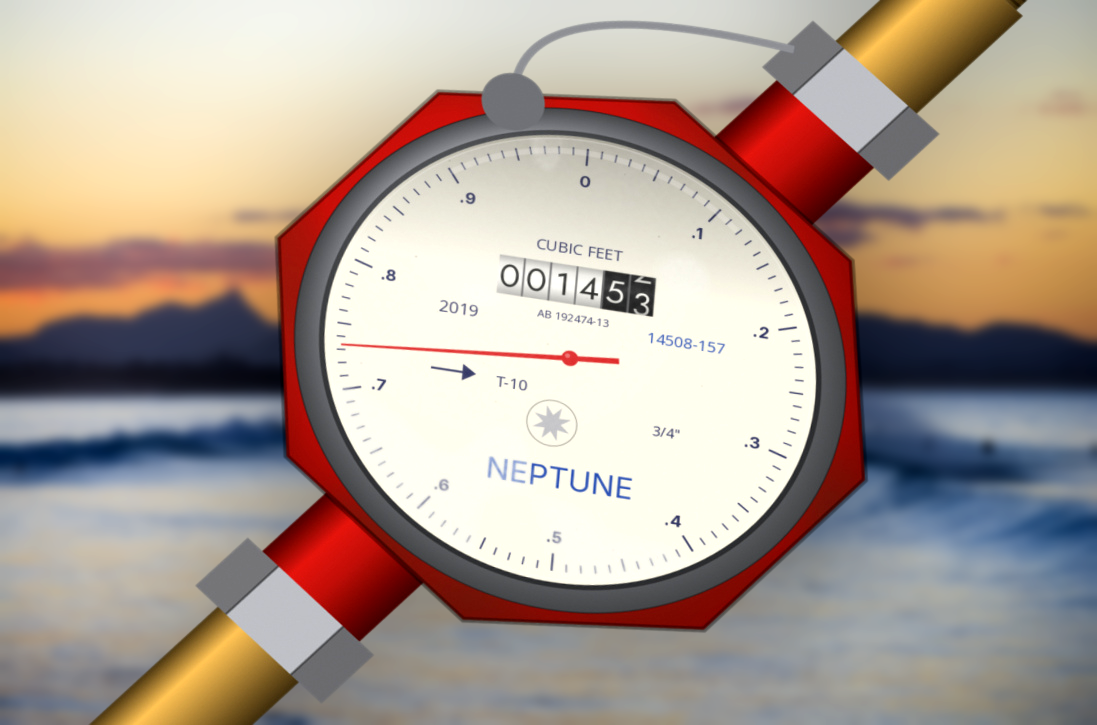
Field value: 1452.73 ft³
